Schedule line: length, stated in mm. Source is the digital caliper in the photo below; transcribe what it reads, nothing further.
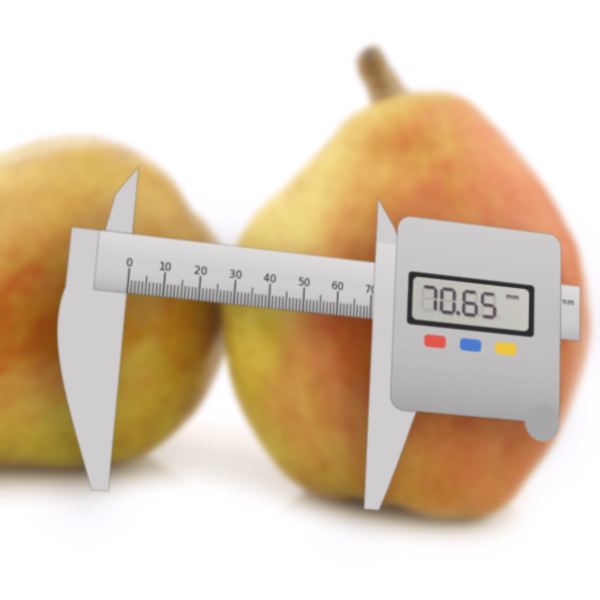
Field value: 70.65 mm
